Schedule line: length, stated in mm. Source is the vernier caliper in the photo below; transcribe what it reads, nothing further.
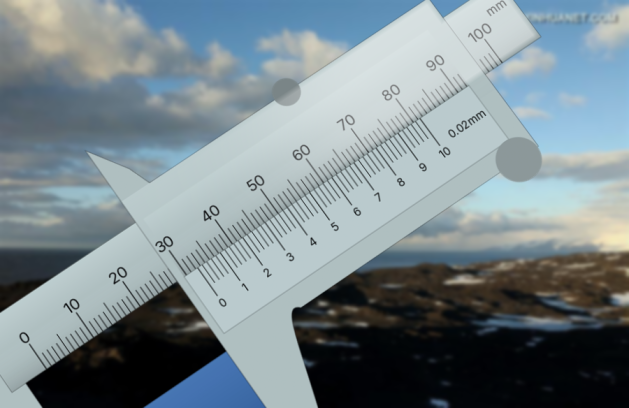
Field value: 32.4 mm
